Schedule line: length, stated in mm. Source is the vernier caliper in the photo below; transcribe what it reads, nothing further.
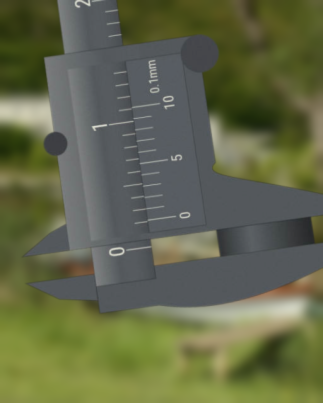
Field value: 2.1 mm
